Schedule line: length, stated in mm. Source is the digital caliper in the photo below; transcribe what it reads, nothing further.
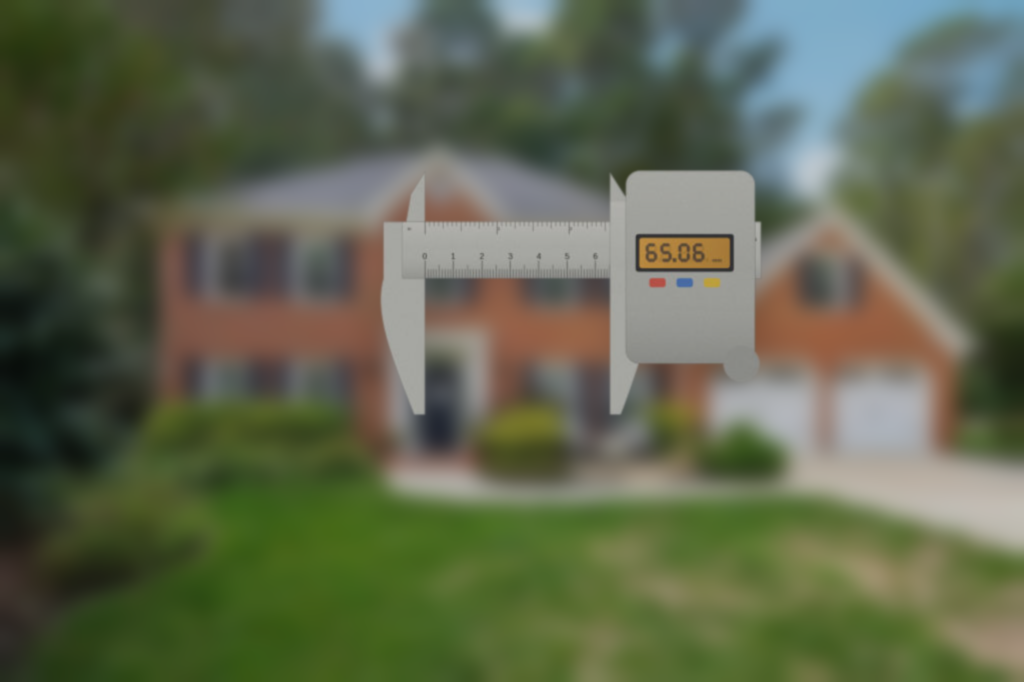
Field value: 65.06 mm
